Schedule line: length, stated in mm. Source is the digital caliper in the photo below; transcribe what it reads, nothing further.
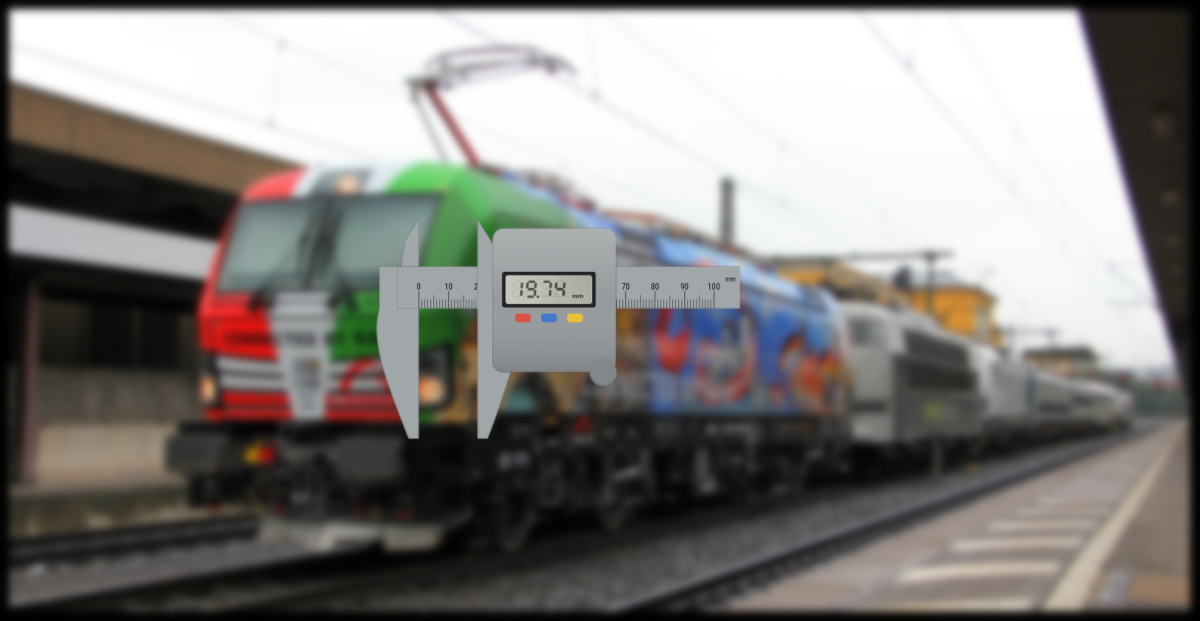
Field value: 19.74 mm
